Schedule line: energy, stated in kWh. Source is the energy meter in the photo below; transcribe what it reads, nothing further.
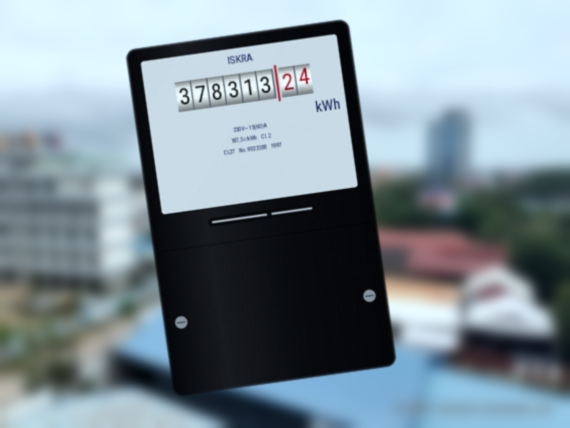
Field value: 378313.24 kWh
